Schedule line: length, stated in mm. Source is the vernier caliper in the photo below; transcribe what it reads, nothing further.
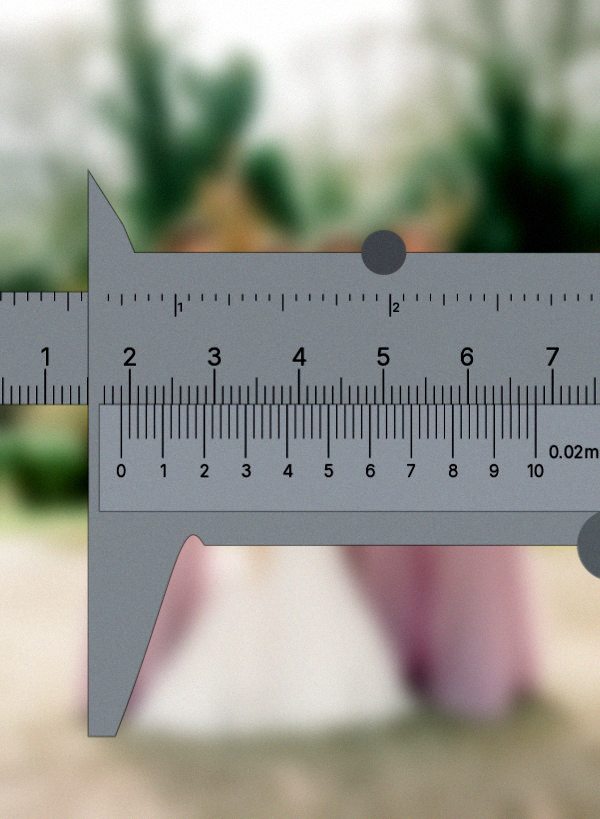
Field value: 19.0 mm
